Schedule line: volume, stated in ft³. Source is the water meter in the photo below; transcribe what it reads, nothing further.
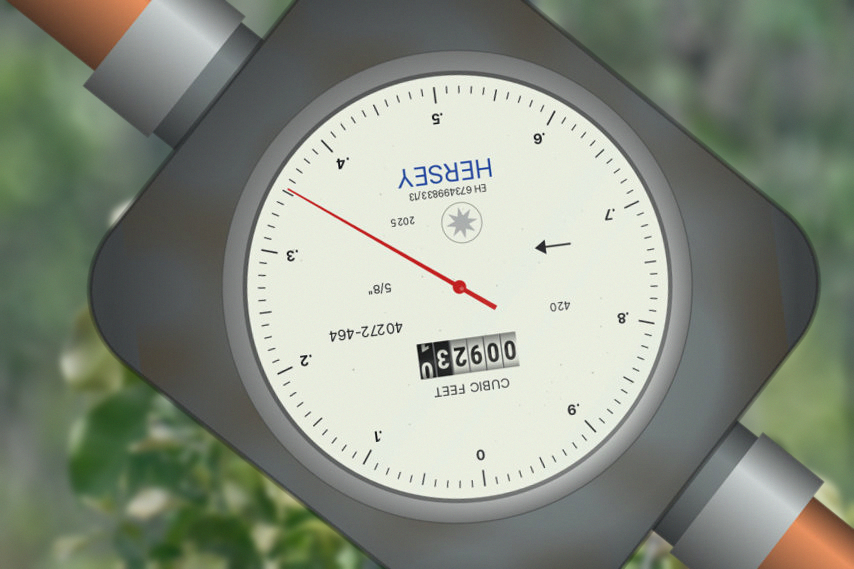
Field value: 9230.35 ft³
